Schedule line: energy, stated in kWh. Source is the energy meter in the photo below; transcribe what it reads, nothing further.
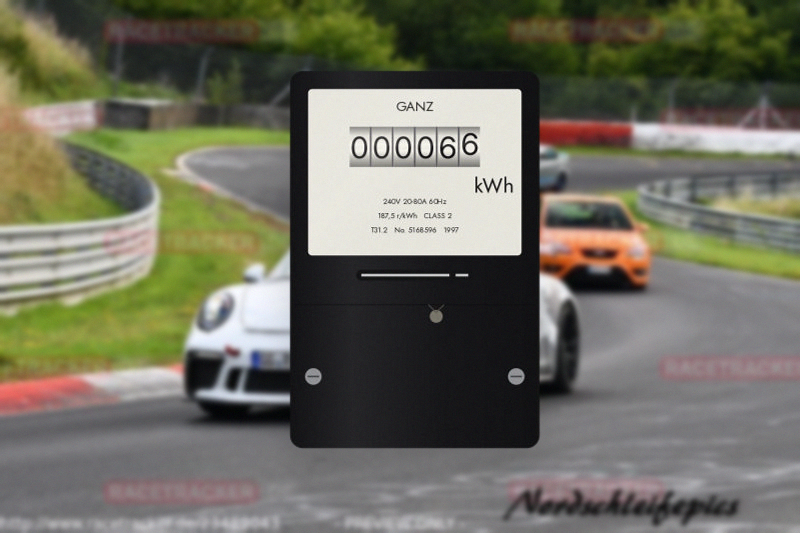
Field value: 66 kWh
